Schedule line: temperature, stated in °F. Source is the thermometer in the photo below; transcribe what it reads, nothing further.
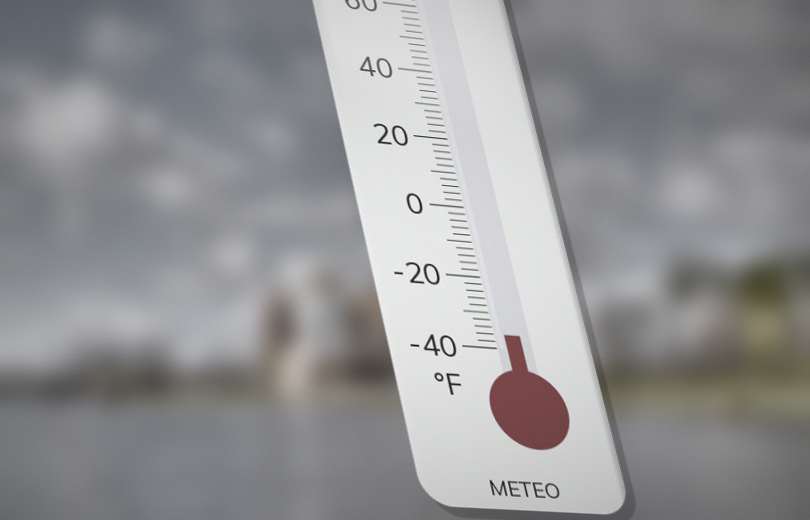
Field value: -36 °F
